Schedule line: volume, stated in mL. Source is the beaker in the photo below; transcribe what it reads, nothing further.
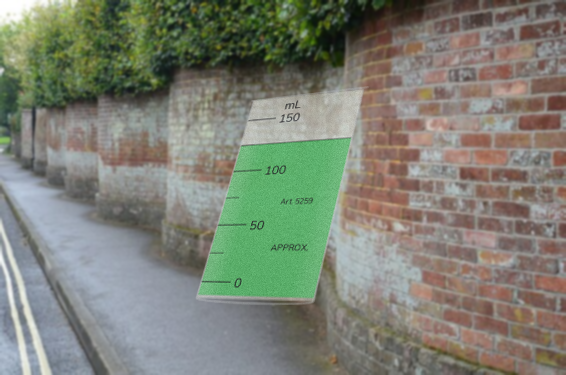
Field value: 125 mL
